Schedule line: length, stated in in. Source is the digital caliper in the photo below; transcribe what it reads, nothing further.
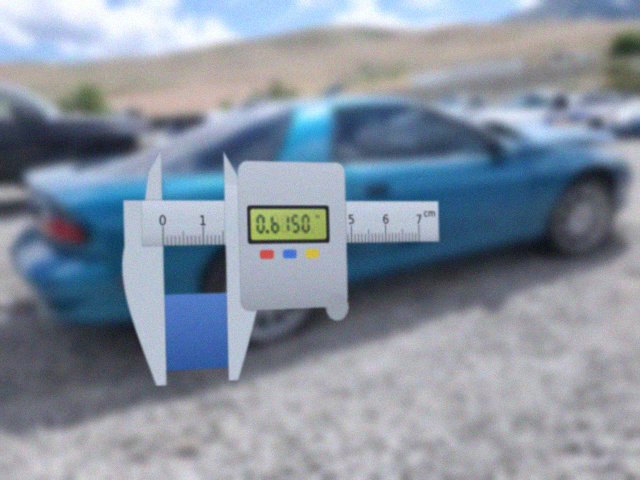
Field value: 0.6150 in
